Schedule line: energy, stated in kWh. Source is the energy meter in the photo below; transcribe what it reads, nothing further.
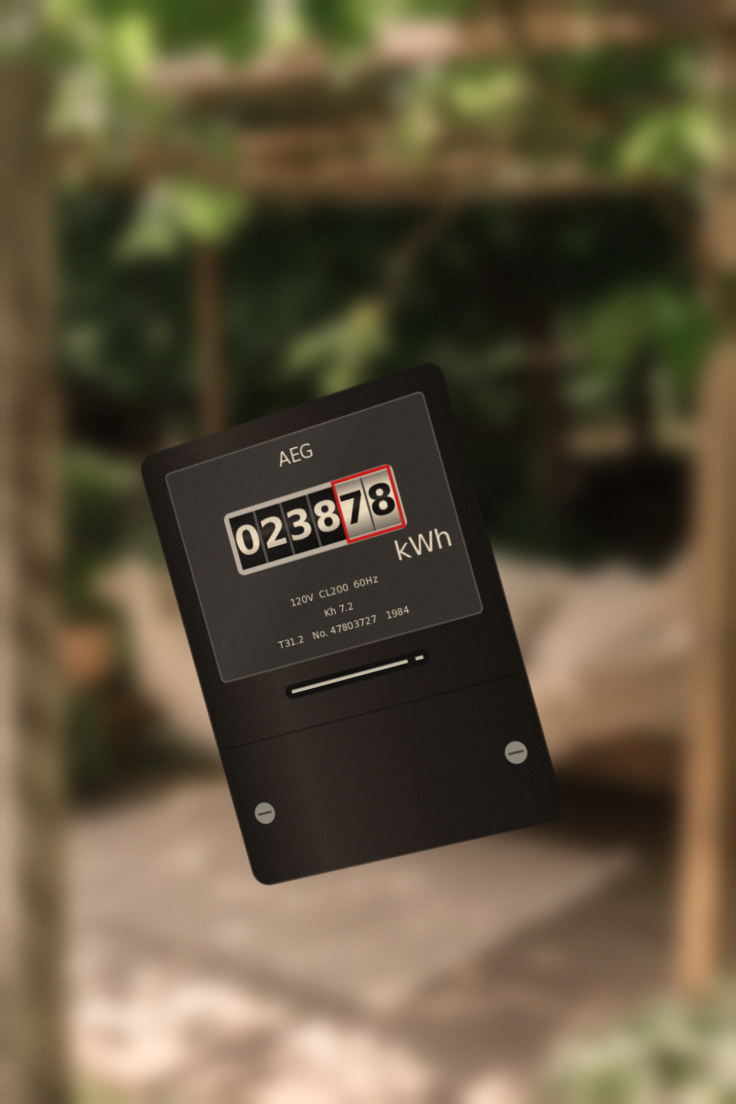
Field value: 238.78 kWh
